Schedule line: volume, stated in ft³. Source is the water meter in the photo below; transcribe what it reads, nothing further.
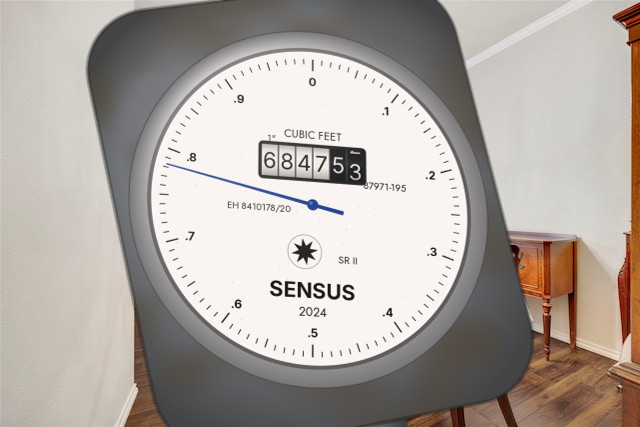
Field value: 684752.78 ft³
